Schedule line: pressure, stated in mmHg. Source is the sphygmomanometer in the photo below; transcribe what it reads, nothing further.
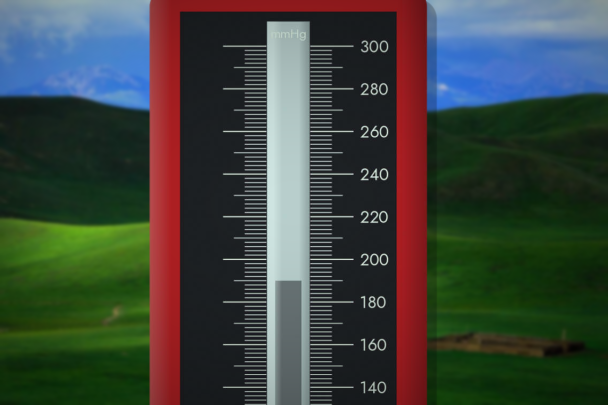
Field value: 190 mmHg
